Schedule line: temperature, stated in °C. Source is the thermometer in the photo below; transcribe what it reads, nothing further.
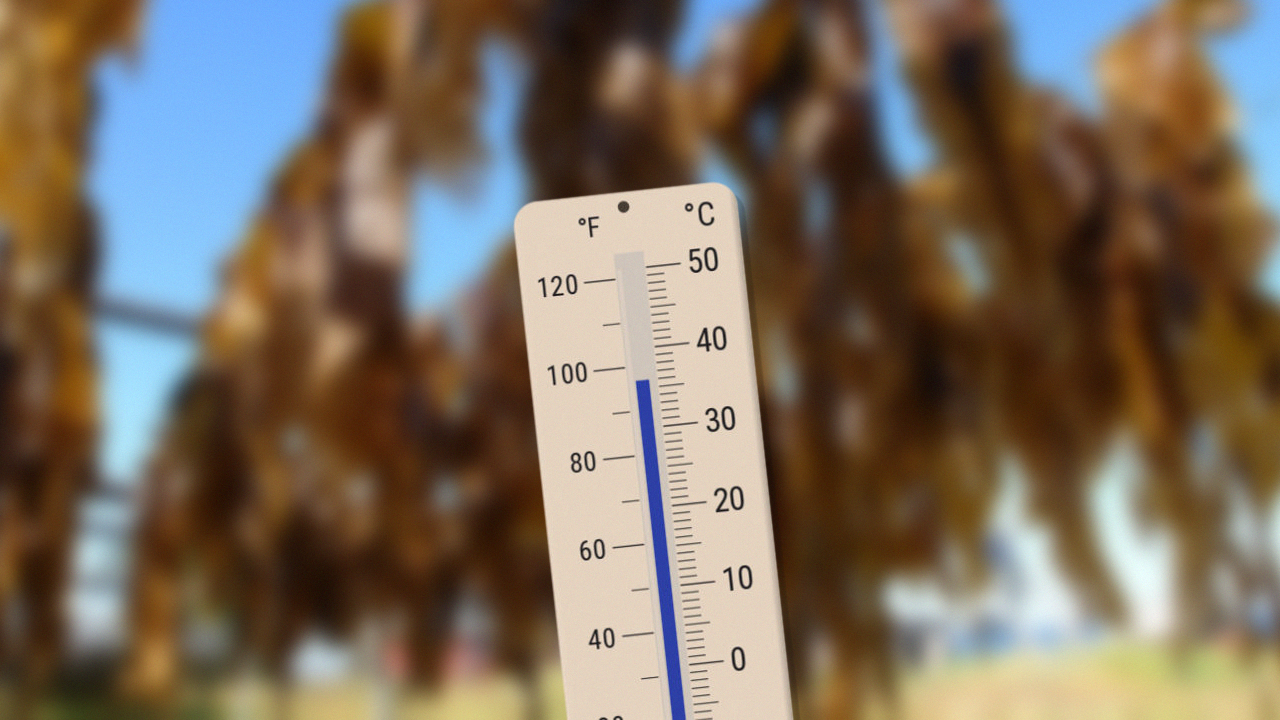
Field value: 36 °C
